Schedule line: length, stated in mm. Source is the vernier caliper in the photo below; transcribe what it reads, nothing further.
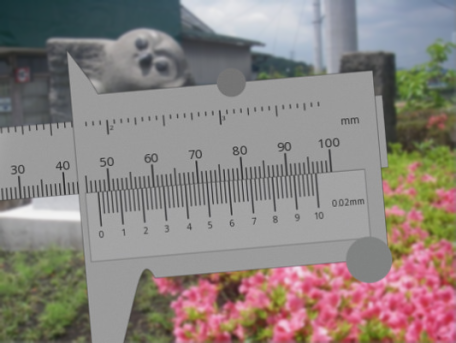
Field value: 47.5 mm
